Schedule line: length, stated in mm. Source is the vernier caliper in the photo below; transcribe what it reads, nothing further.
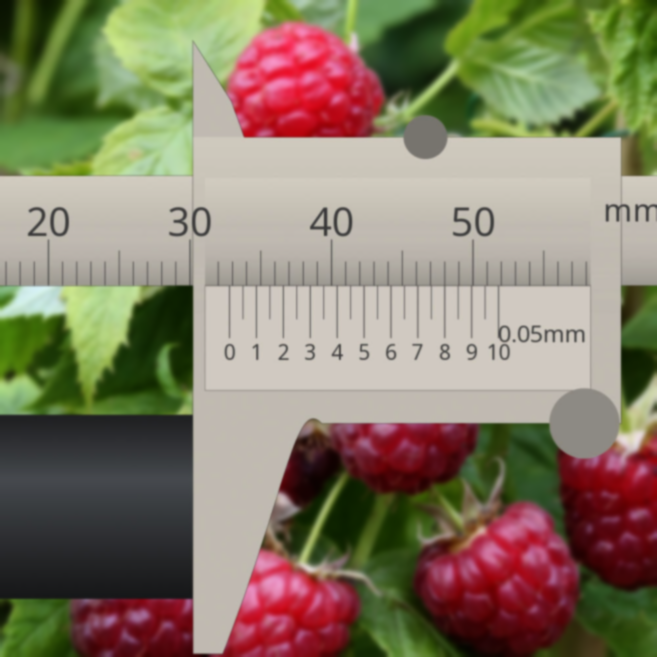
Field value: 32.8 mm
